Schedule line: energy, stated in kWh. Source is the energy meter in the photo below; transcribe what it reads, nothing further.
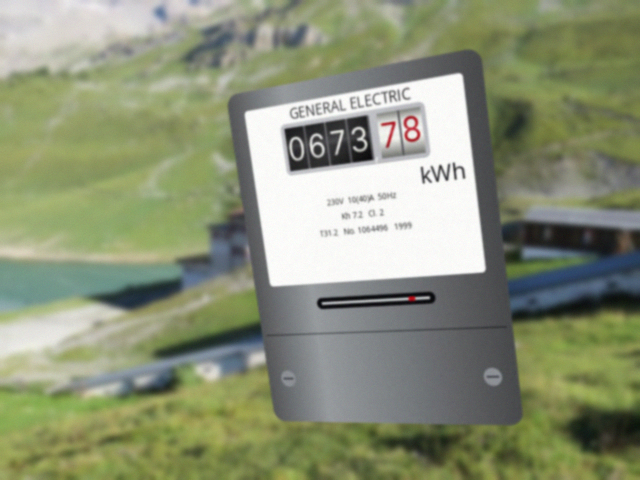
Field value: 673.78 kWh
